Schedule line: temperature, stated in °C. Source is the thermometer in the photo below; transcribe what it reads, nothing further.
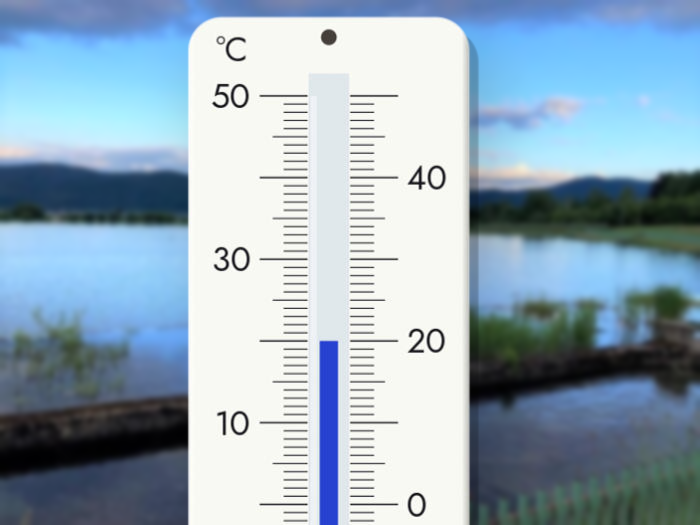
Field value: 20 °C
